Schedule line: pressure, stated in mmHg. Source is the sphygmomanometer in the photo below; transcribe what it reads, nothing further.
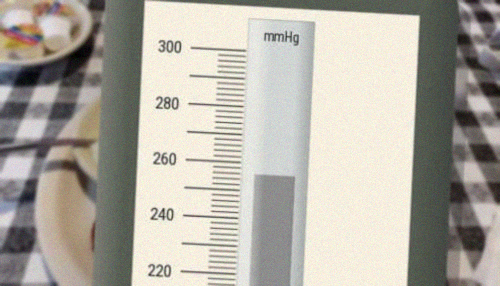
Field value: 256 mmHg
